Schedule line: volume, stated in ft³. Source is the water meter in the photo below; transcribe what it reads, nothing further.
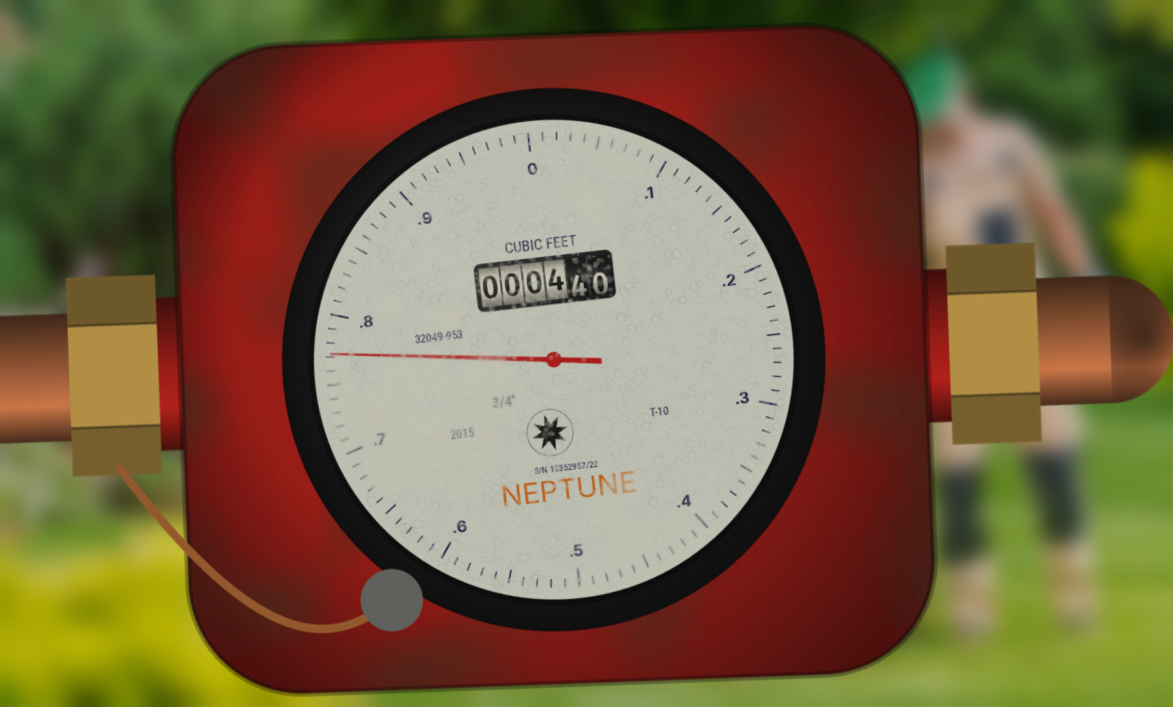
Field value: 439.77 ft³
